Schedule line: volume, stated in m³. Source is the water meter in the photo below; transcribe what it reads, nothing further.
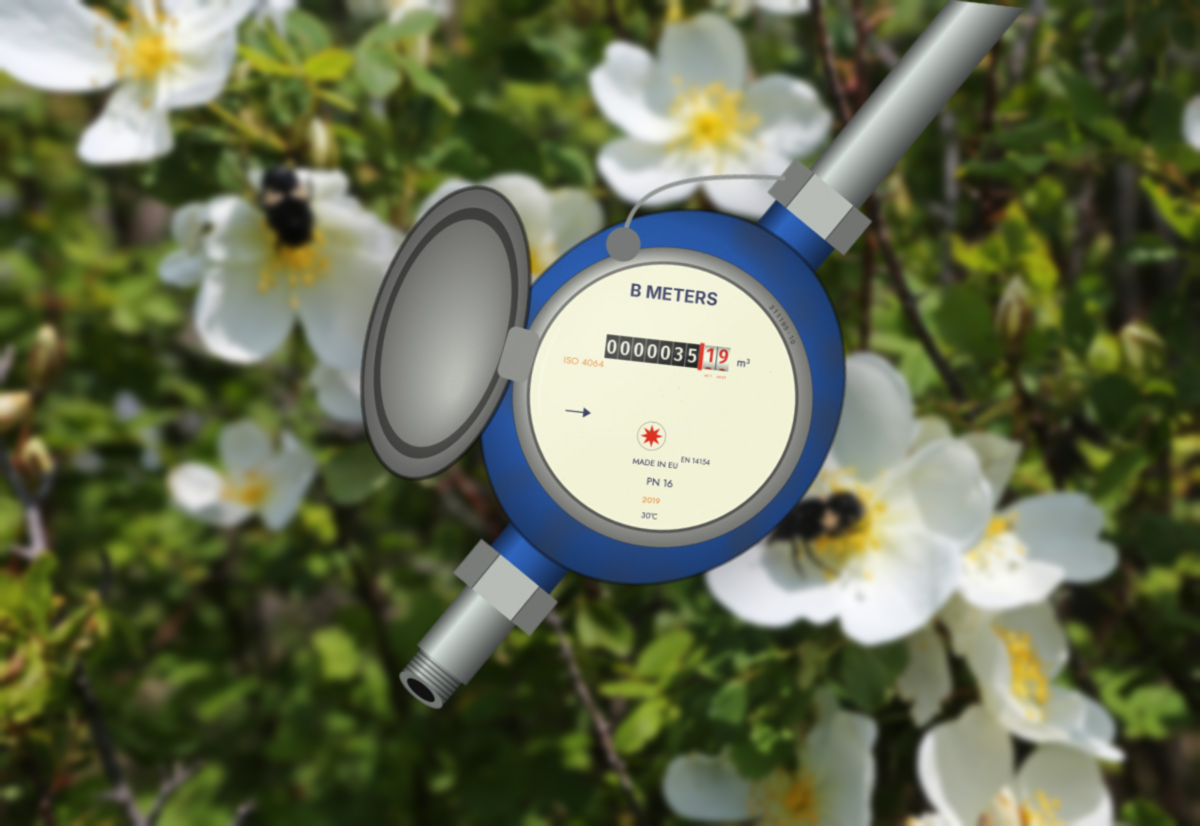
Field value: 35.19 m³
